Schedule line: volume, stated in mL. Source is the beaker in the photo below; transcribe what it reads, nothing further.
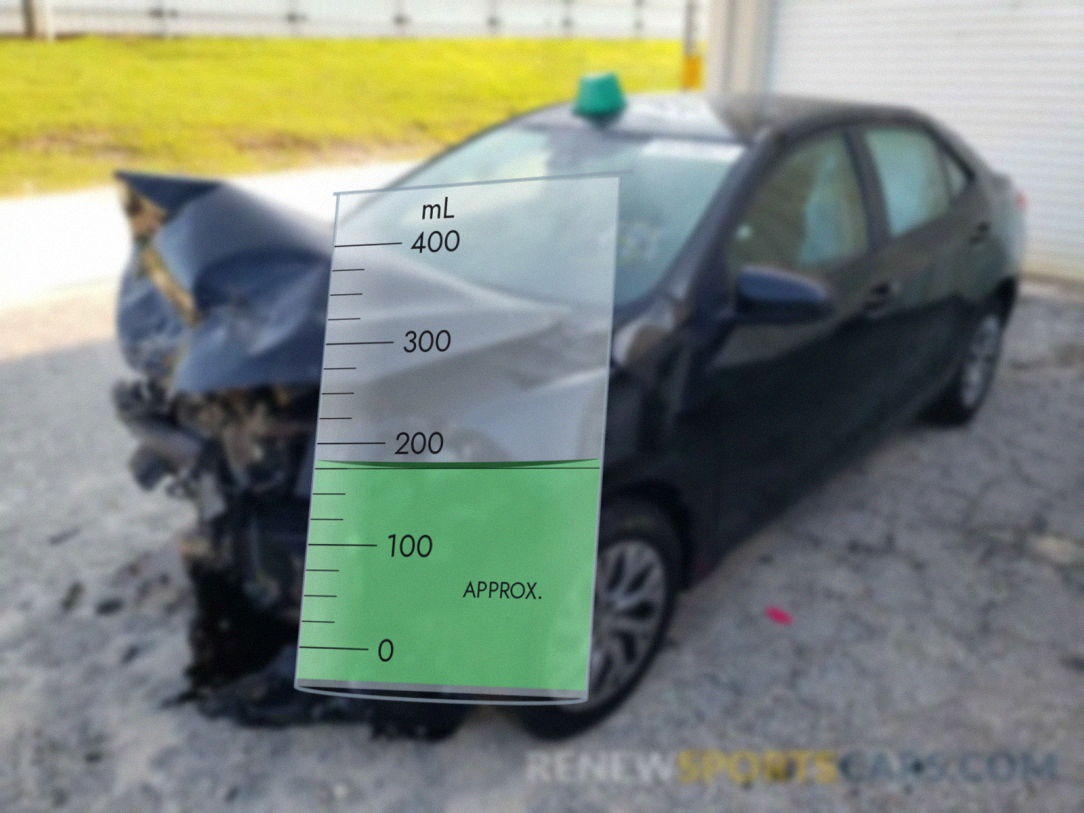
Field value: 175 mL
